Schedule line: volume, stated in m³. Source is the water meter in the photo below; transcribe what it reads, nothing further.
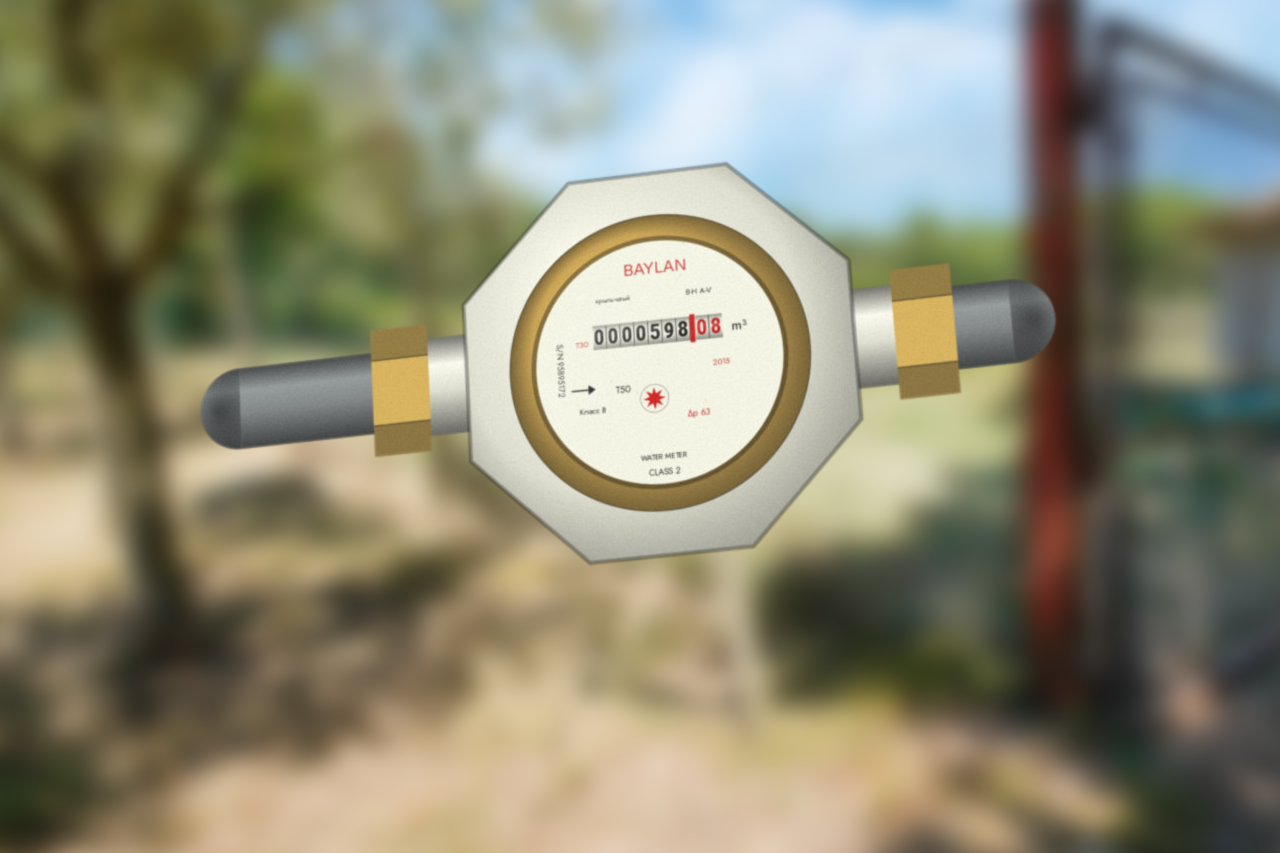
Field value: 598.08 m³
